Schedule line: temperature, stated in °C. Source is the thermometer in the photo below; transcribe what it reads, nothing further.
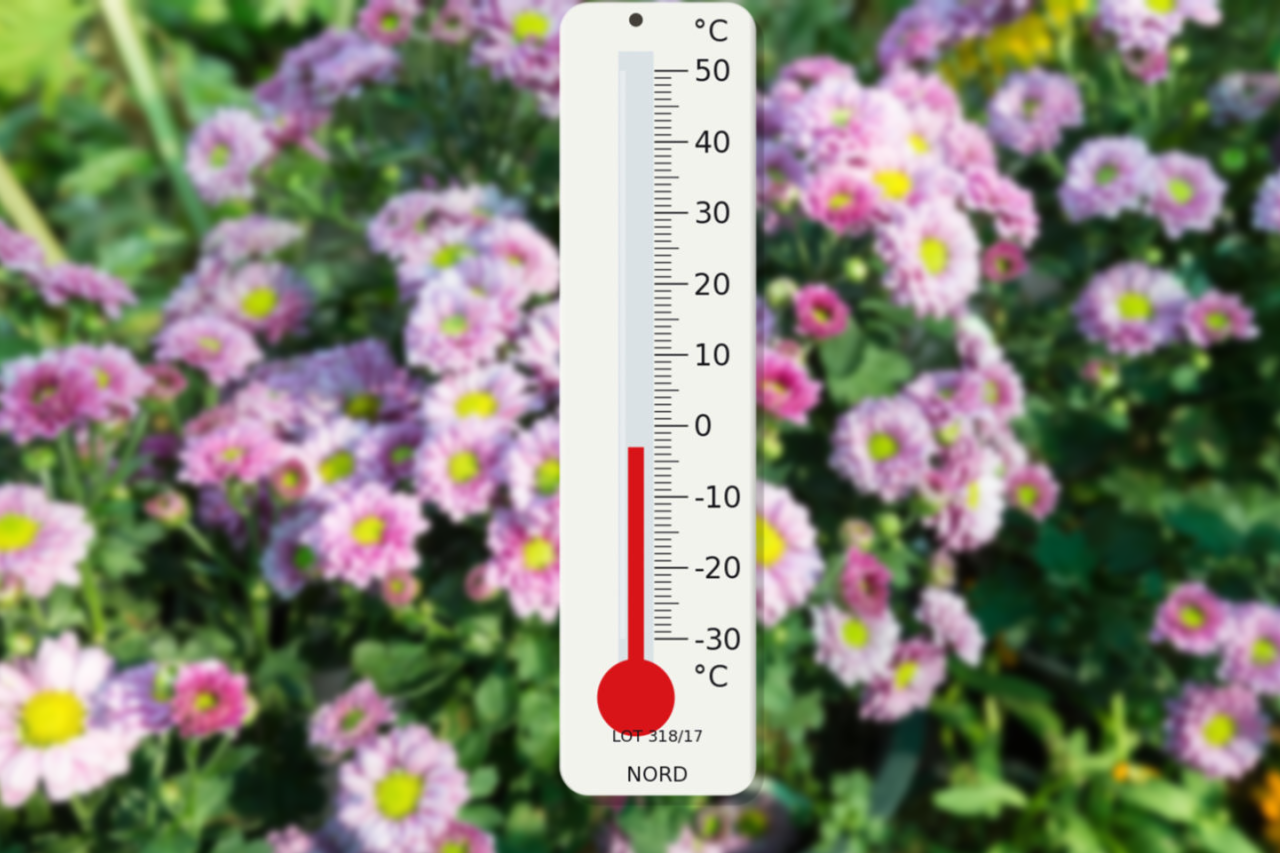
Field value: -3 °C
